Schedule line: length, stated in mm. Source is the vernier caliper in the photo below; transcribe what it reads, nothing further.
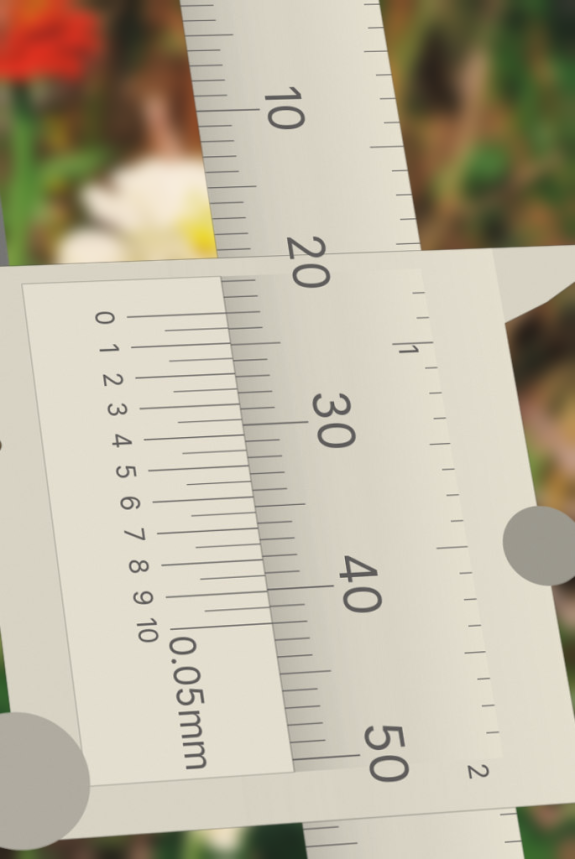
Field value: 23.0 mm
